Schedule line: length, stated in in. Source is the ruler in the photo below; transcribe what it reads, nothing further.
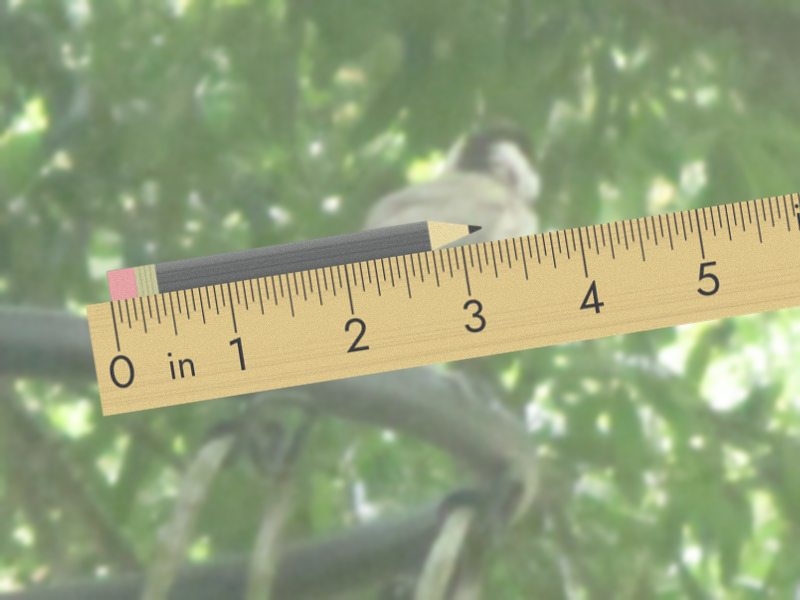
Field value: 3.1875 in
